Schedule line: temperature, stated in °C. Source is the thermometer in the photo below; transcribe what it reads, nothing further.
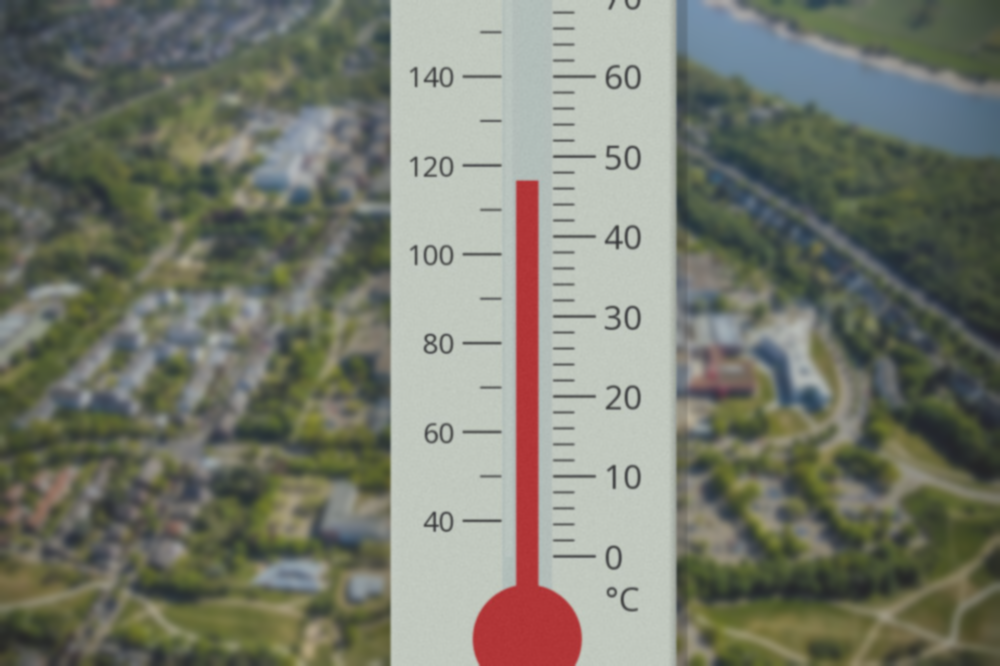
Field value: 47 °C
